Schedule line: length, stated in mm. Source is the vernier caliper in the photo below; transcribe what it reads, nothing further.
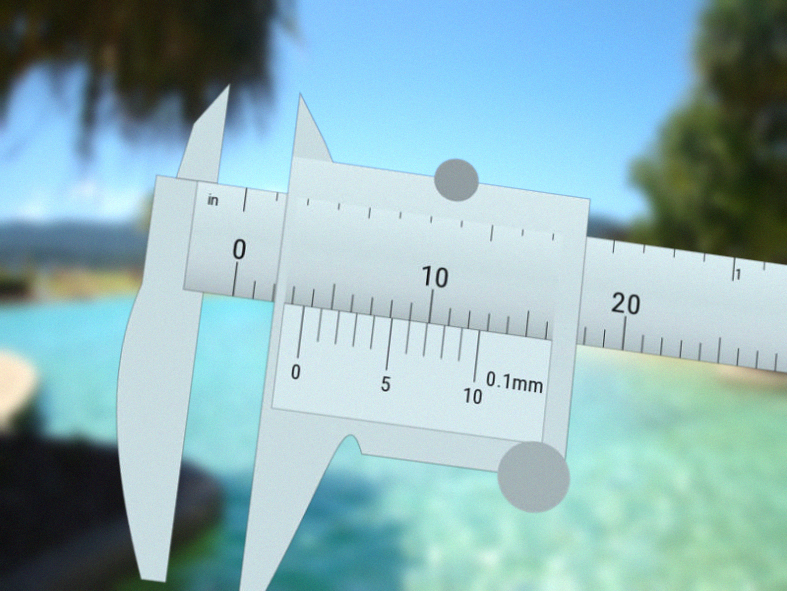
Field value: 3.6 mm
